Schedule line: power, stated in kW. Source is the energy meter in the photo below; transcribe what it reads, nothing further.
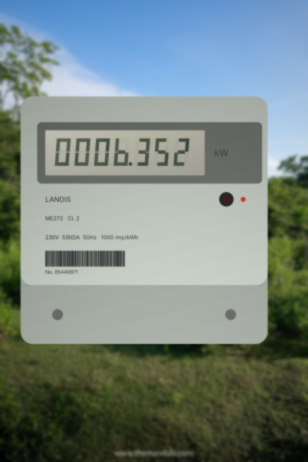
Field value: 6.352 kW
